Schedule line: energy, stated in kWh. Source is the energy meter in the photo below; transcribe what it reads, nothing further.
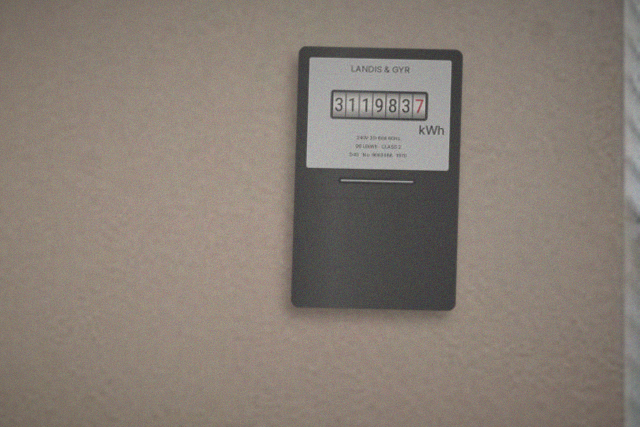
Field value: 311983.7 kWh
